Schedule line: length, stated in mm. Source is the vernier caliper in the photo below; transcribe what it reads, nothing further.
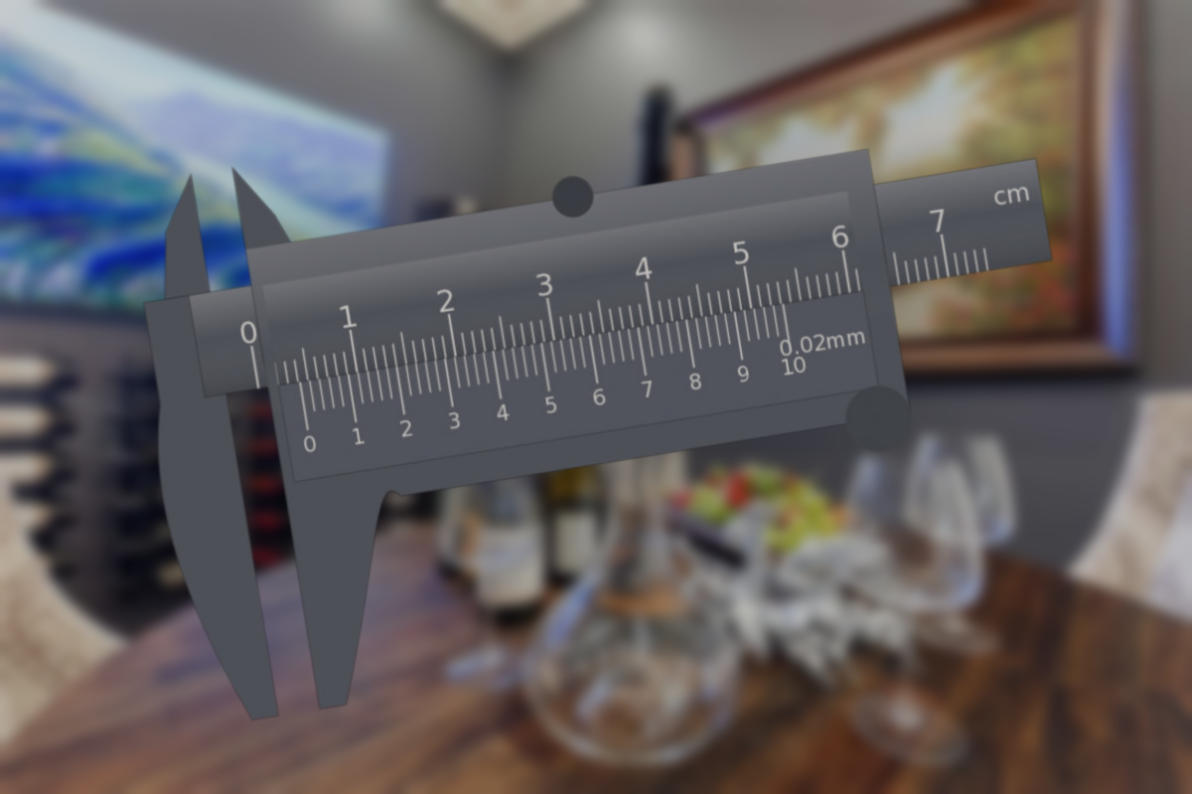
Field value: 4.2 mm
